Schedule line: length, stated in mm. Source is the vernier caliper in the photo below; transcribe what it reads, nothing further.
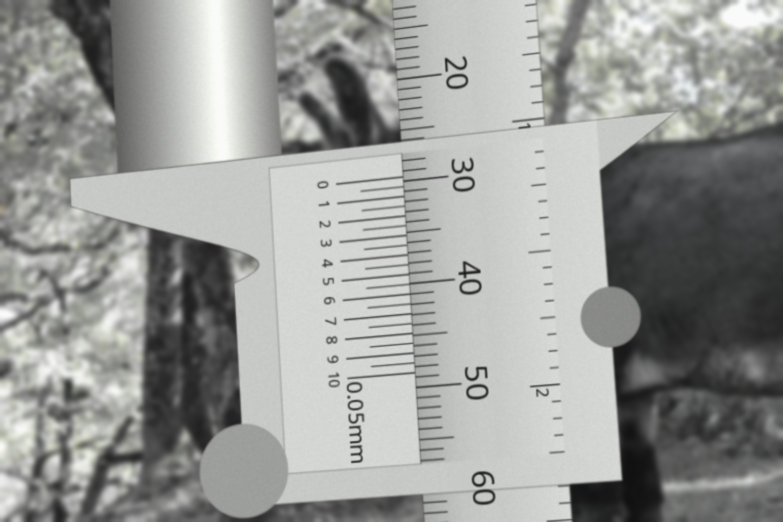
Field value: 29.6 mm
